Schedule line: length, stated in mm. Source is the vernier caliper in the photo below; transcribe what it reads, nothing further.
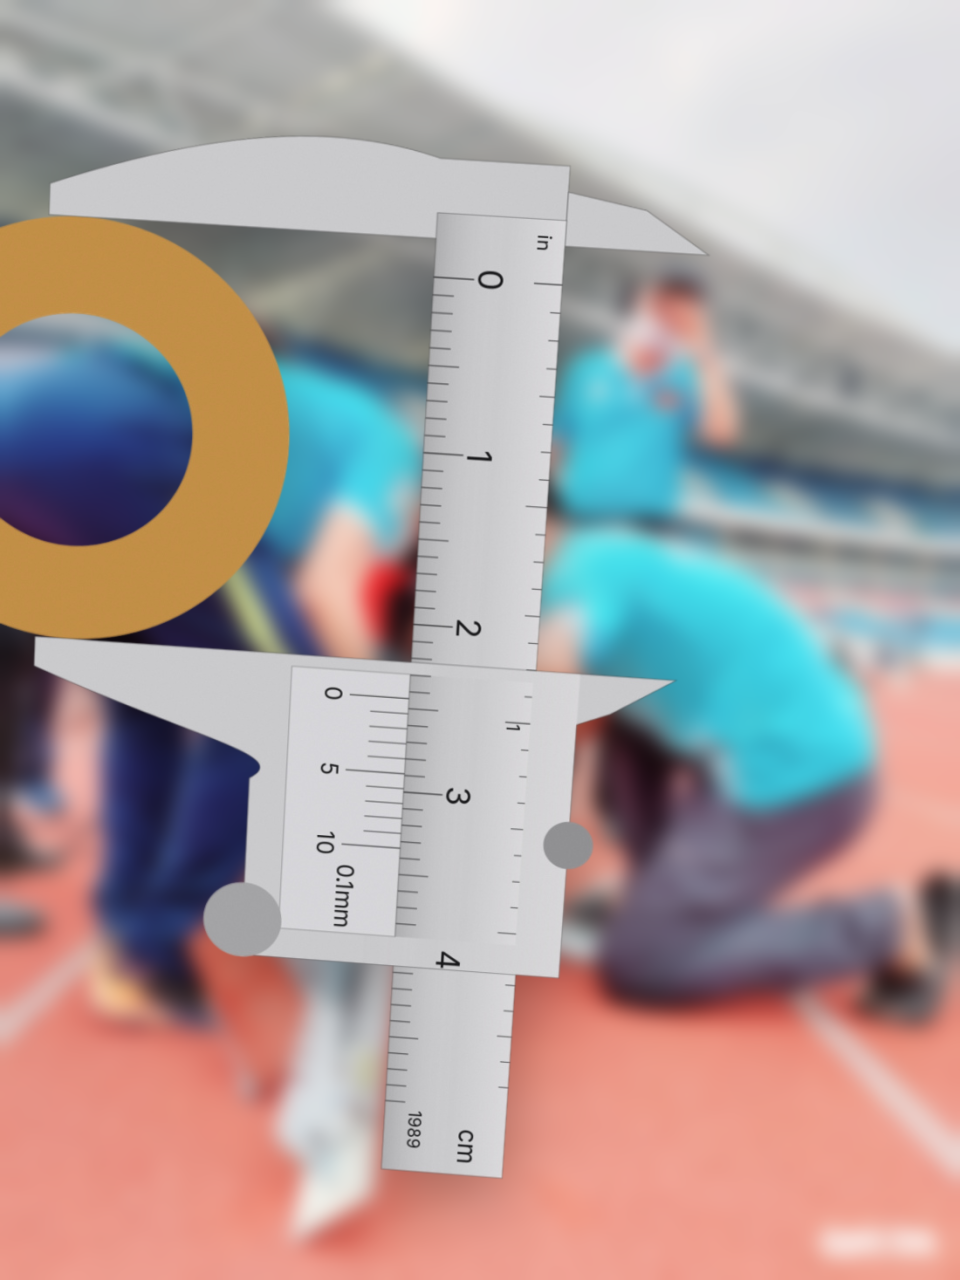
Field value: 24.4 mm
